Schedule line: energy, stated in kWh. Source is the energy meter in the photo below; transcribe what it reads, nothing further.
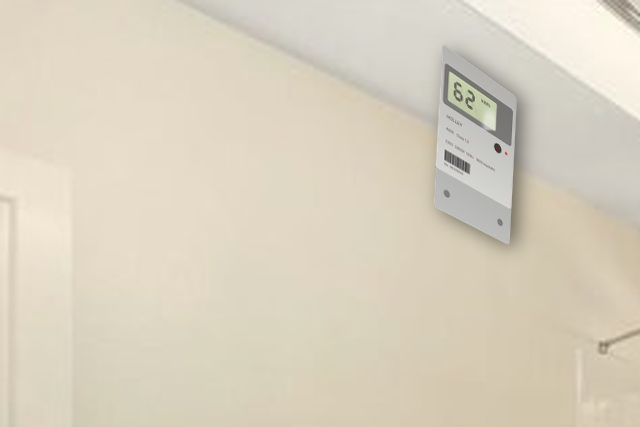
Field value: 62 kWh
